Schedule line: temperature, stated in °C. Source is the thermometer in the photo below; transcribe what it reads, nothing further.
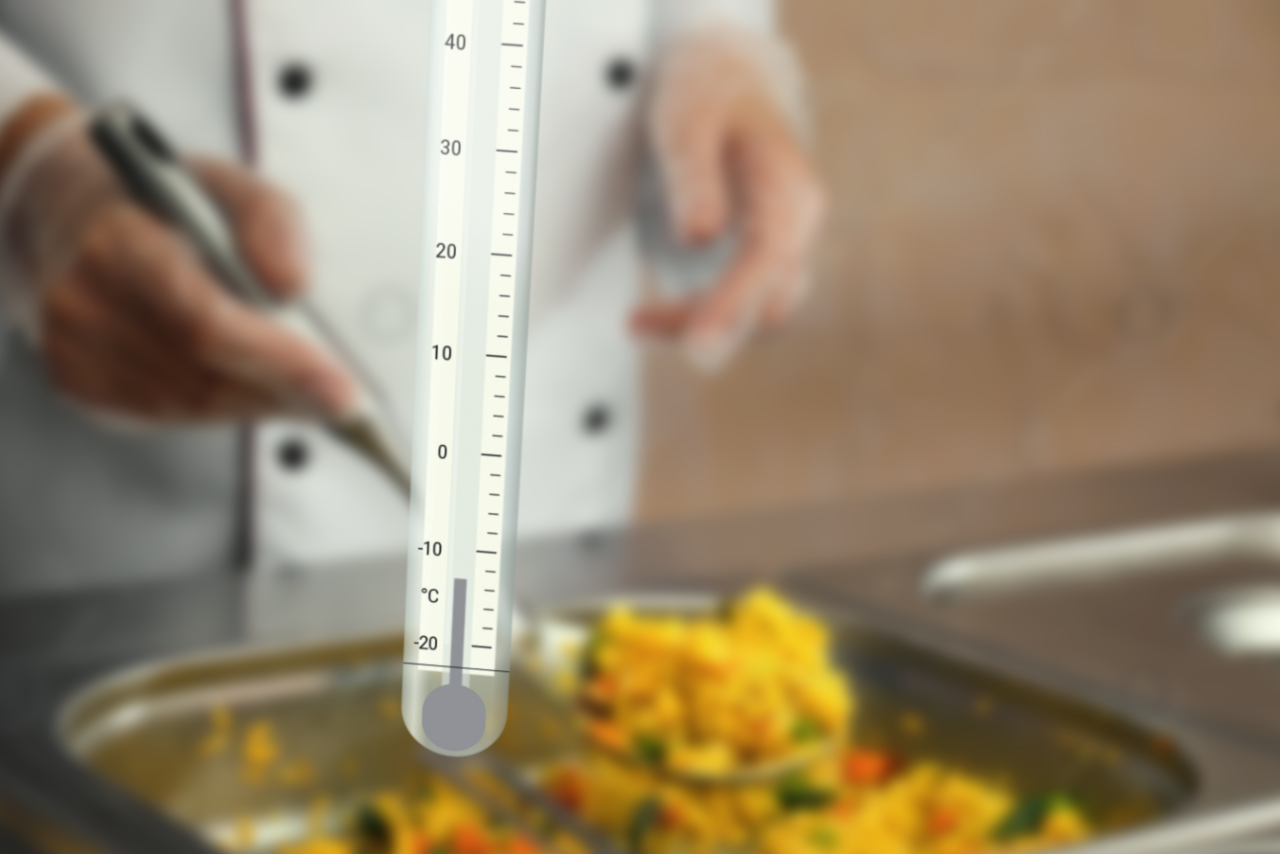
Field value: -13 °C
